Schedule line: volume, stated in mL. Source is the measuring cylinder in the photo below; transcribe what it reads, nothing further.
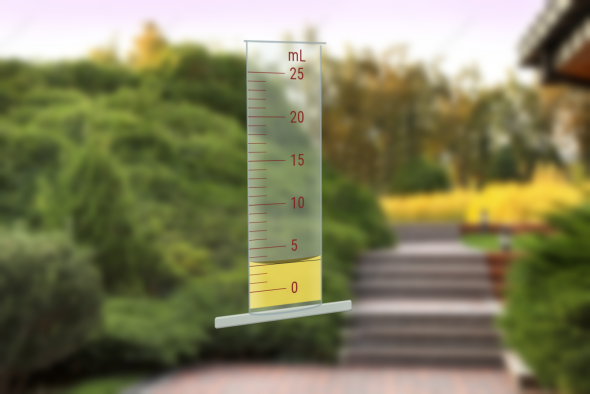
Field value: 3 mL
